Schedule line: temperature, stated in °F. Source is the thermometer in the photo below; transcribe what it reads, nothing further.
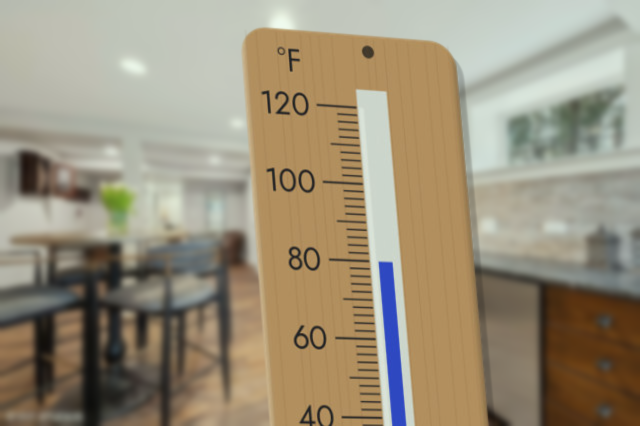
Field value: 80 °F
